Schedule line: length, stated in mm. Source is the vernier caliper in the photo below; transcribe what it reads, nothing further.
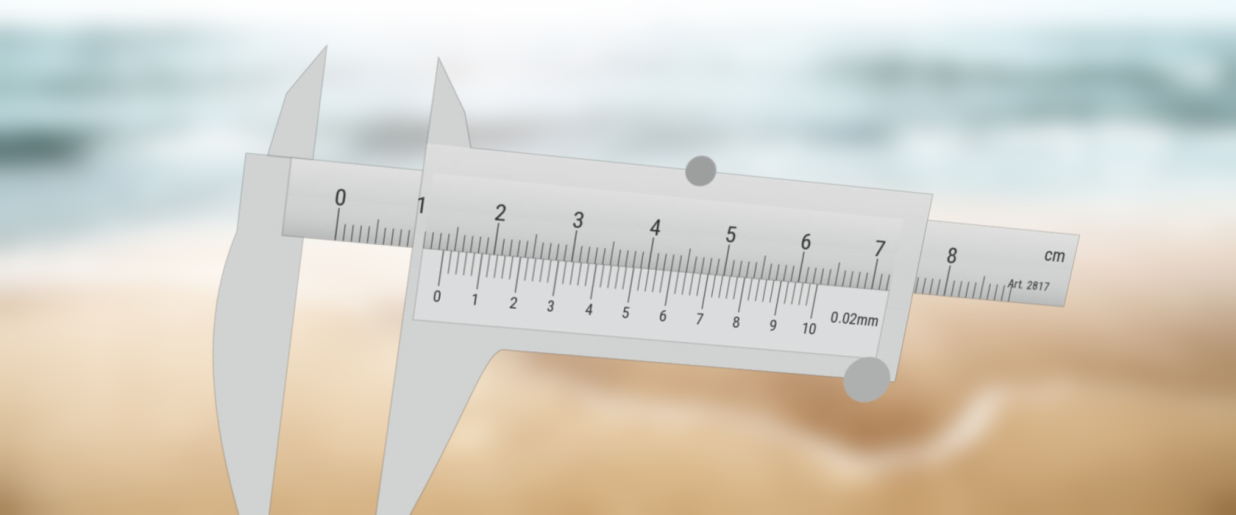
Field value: 13.6 mm
